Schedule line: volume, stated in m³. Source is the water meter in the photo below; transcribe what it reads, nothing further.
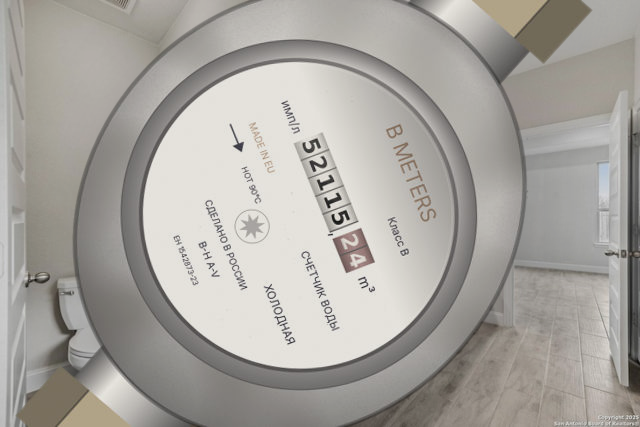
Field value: 52115.24 m³
